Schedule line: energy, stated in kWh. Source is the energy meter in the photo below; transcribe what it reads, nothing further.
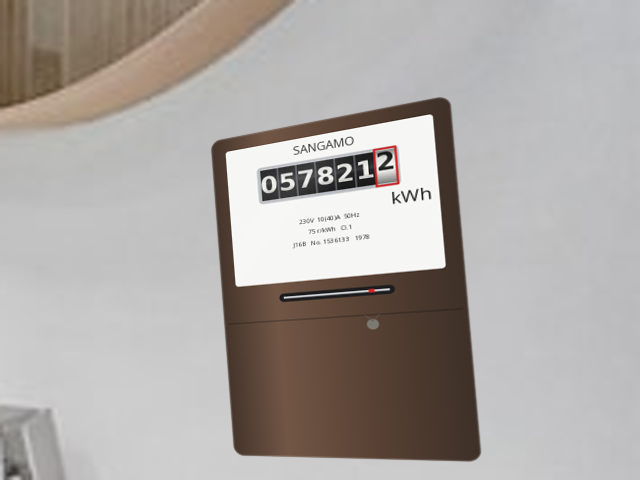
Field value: 57821.2 kWh
